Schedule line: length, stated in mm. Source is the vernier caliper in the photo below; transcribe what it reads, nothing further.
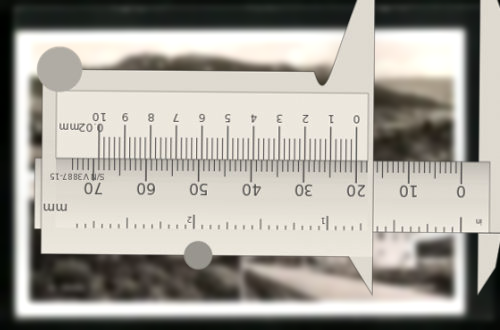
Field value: 20.0 mm
